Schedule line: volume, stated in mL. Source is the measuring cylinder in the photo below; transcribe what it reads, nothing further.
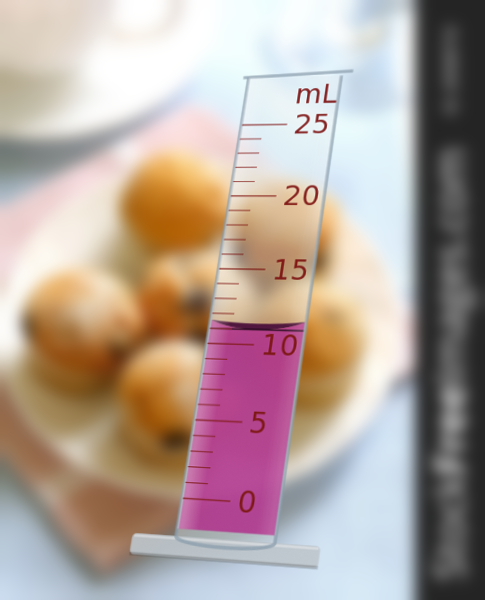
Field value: 11 mL
